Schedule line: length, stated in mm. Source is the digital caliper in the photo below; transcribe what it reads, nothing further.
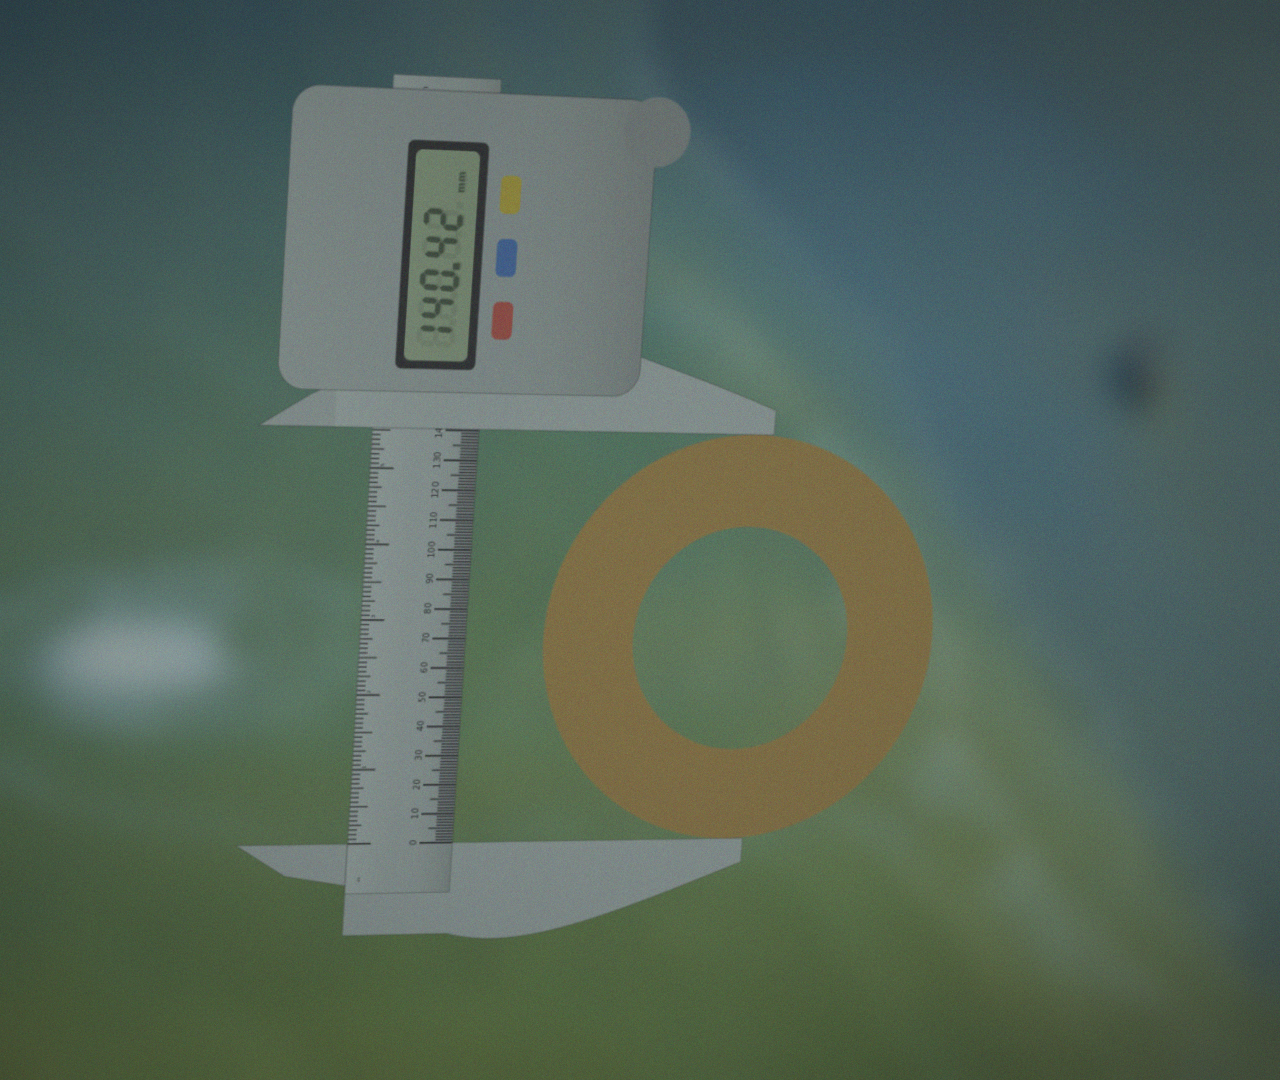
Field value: 140.42 mm
